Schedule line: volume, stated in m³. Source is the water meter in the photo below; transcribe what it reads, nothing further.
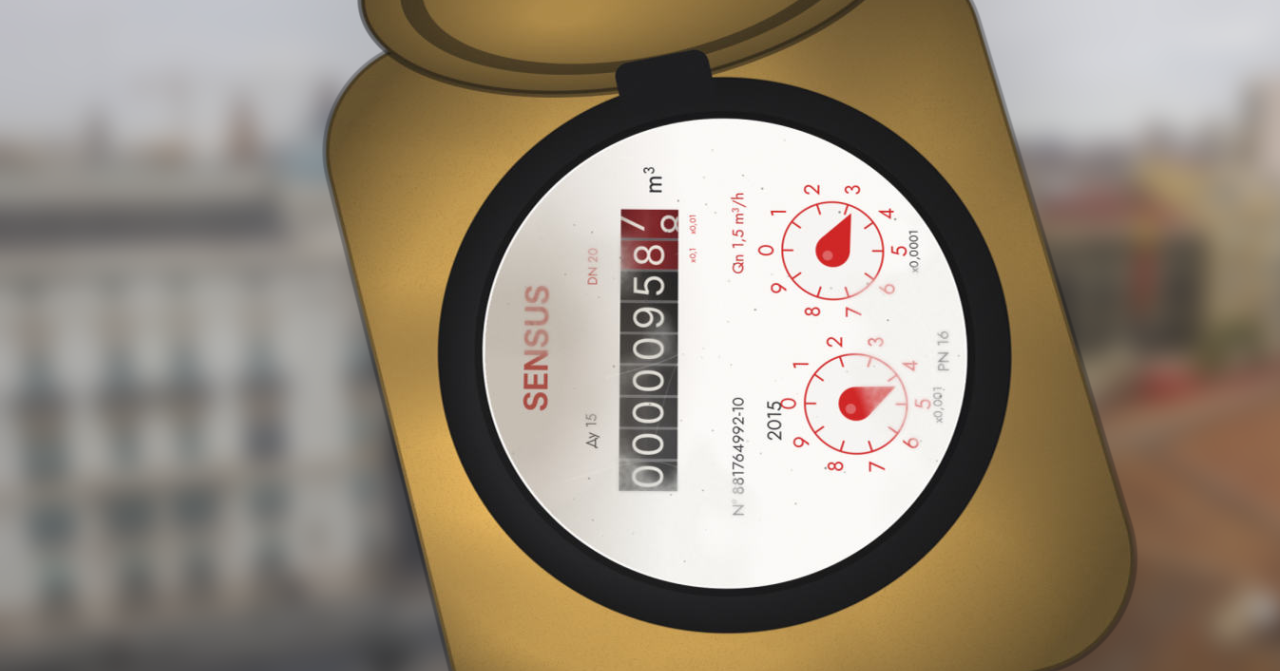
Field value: 95.8743 m³
